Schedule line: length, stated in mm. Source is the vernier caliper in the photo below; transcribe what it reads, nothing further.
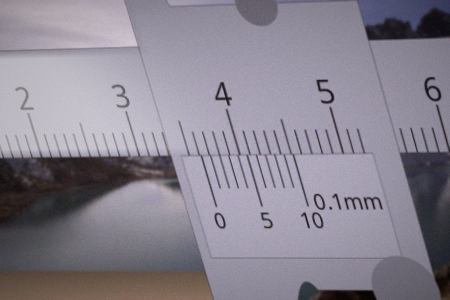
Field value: 36.2 mm
